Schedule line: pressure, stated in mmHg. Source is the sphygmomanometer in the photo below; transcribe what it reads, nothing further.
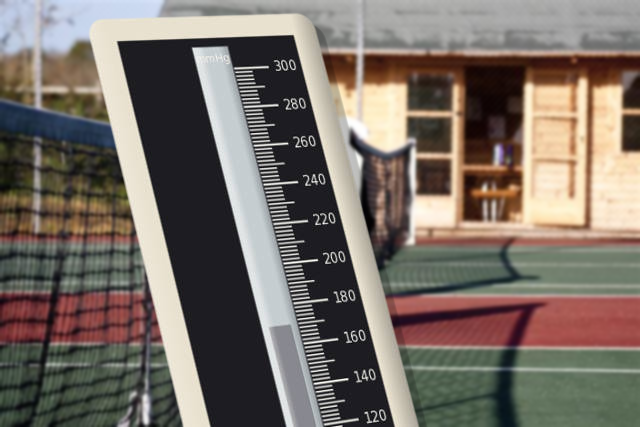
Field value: 170 mmHg
